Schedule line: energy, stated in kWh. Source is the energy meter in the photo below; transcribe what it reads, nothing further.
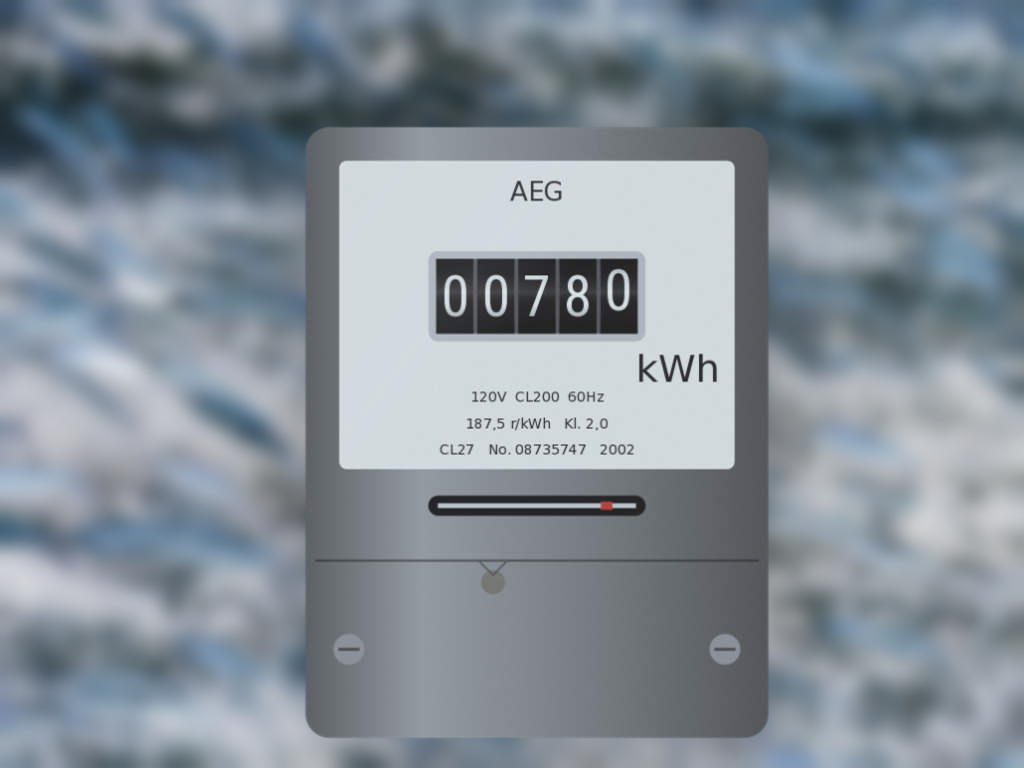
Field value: 780 kWh
